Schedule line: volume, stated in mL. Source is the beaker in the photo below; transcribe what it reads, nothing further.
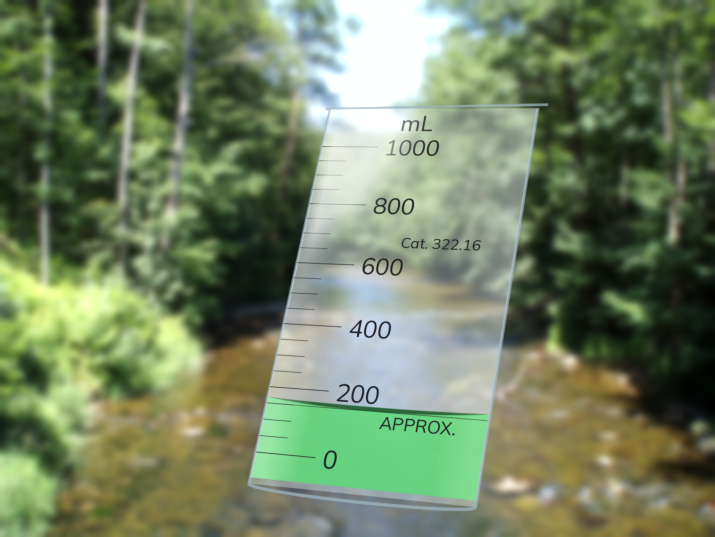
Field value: 150 mL
